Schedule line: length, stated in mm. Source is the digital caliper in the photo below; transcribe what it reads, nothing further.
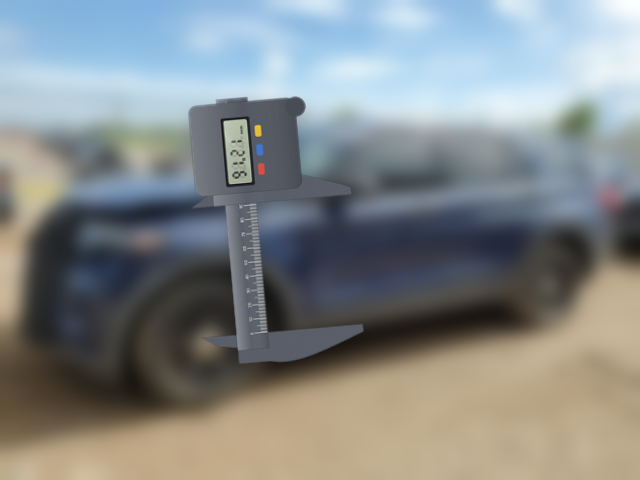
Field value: 91.21 mm
